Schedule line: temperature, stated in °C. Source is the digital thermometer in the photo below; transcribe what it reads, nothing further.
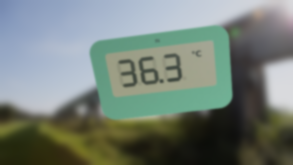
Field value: 36.3 °C
